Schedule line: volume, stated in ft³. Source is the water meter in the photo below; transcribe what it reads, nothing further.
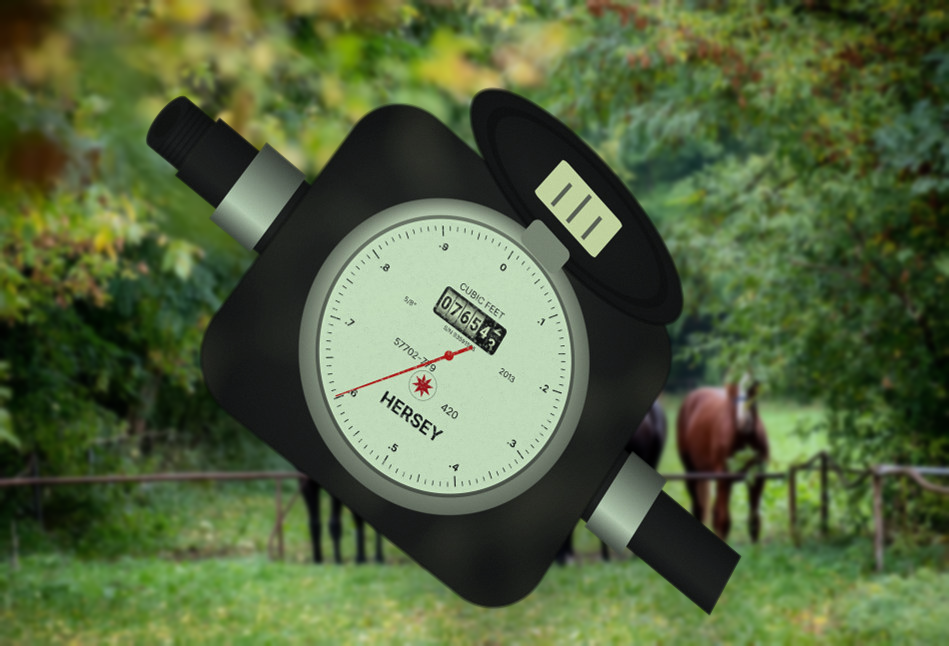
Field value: 76542.60 ft³
